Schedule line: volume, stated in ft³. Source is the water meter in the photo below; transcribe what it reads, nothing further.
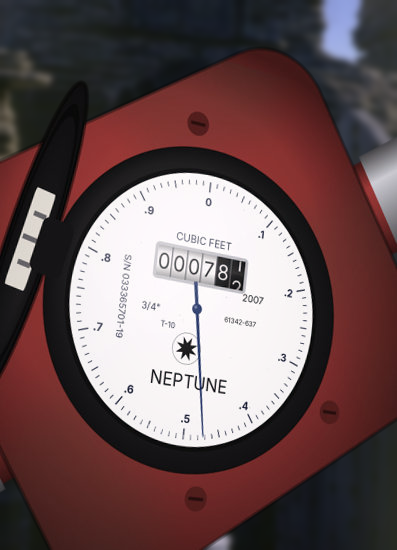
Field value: 781.47 ft³
